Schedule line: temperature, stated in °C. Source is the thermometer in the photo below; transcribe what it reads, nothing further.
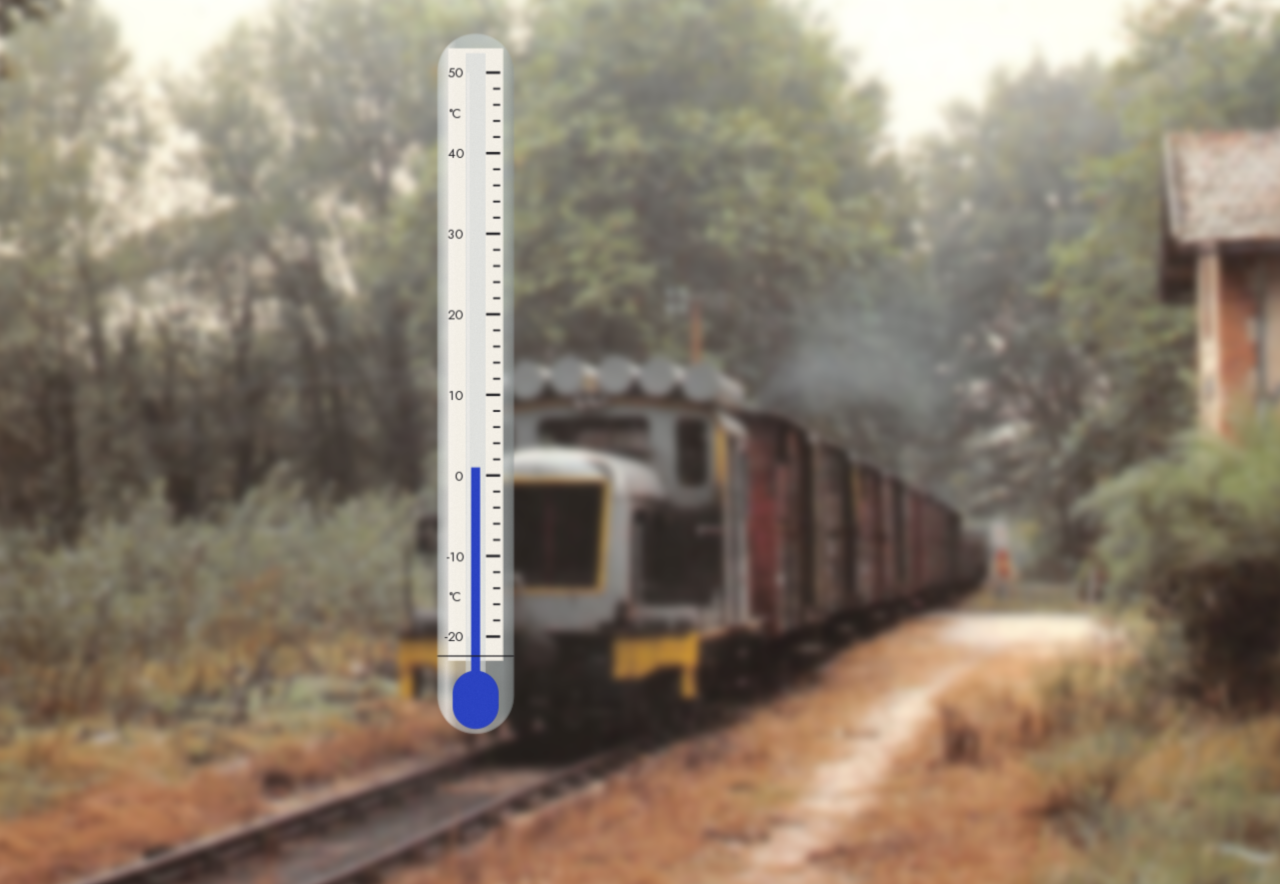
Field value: 1 °C
